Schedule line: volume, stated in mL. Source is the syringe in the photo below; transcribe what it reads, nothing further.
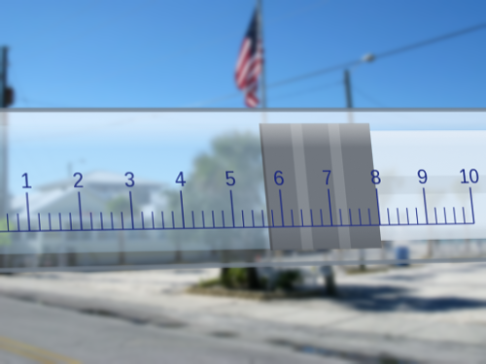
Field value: 5.7 mL
